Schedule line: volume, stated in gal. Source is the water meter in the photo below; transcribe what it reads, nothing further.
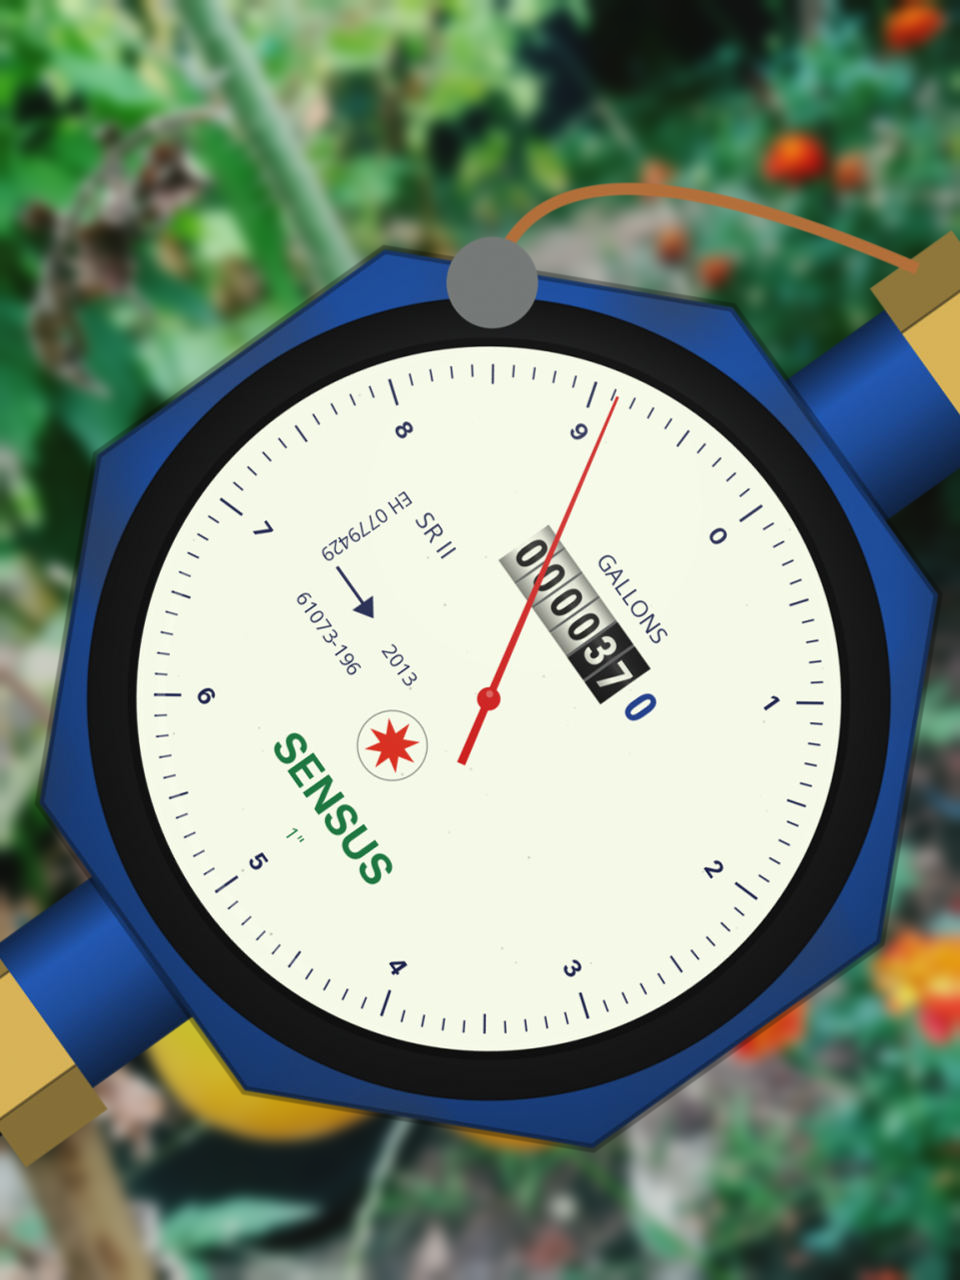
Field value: 369.1 gal
